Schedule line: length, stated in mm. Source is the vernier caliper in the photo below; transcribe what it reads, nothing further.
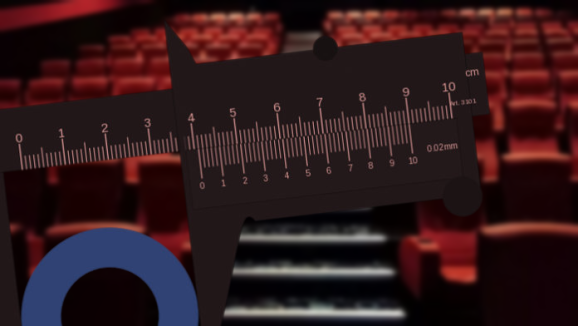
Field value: 41.0 mm
